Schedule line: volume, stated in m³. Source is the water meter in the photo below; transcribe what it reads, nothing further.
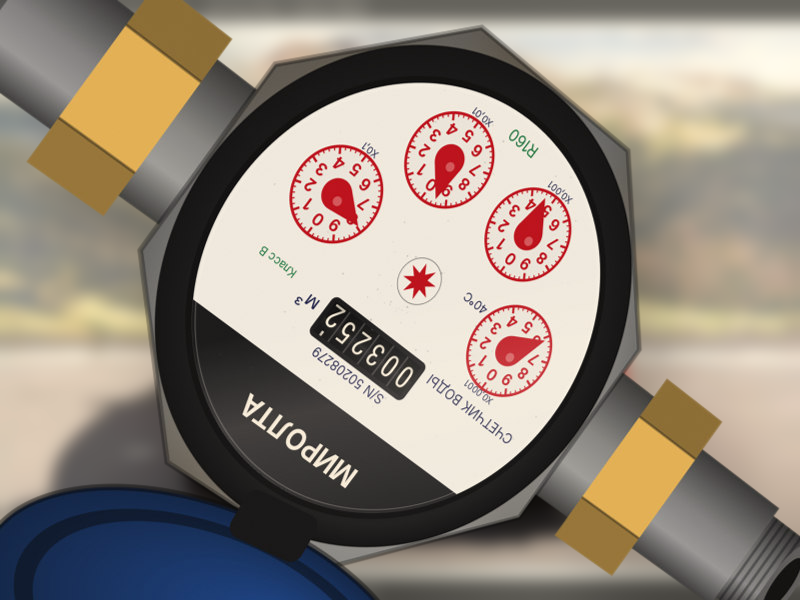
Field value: 3251.7946 m³
